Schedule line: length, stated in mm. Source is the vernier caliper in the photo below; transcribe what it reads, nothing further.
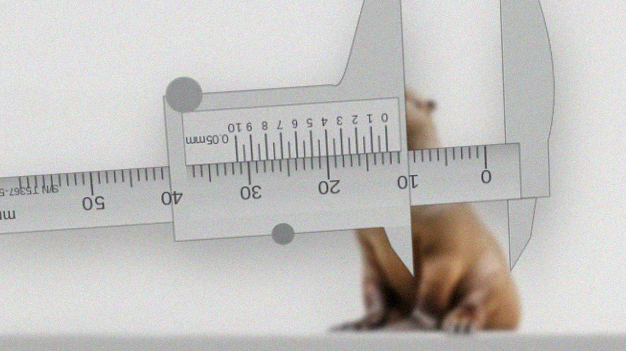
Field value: 12.4 mm
